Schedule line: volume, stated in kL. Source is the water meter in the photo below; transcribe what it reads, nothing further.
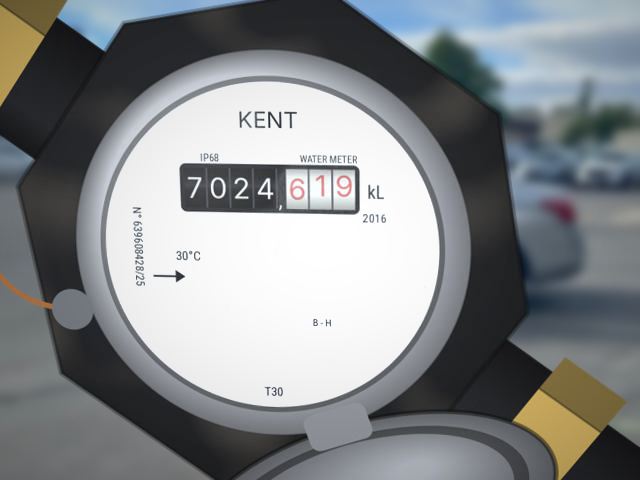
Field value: 7024.619 kL
